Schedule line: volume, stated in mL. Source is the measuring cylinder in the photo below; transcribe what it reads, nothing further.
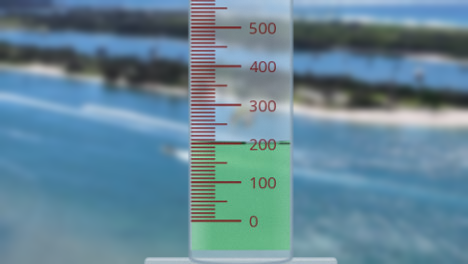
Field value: 200 mL
